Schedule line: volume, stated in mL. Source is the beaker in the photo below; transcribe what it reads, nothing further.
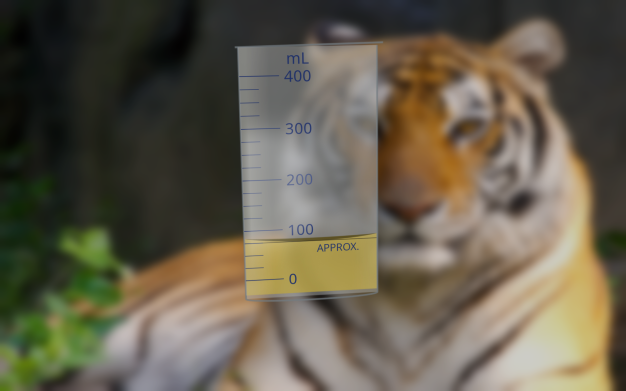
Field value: 75 mL
